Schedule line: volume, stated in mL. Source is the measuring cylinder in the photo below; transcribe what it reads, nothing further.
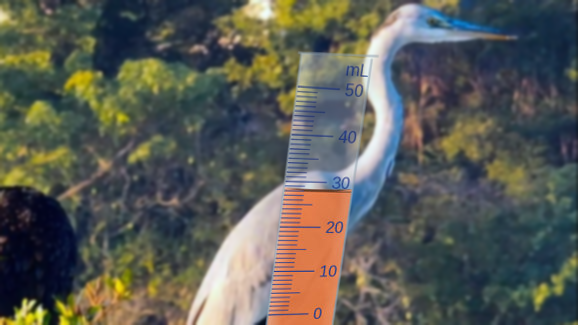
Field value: 28 mL
